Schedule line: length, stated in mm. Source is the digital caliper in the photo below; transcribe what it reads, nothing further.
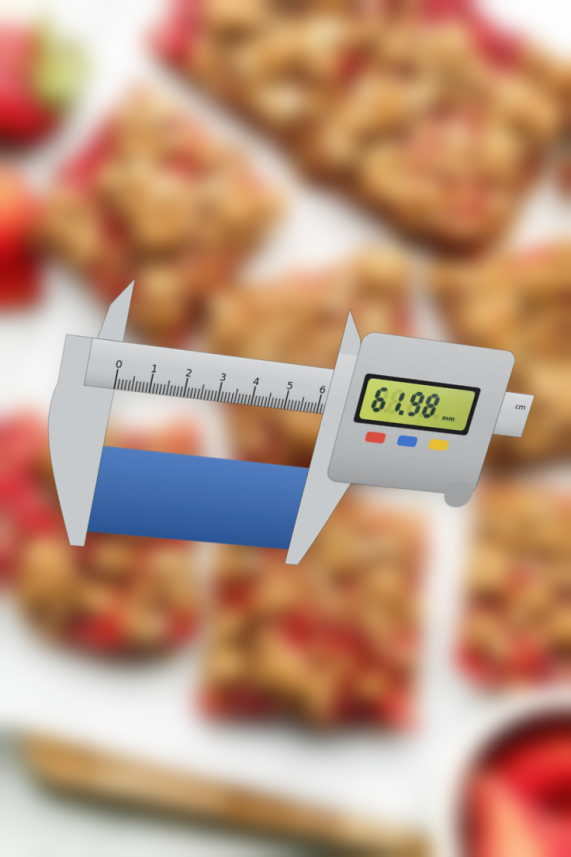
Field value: 61.98 mm
